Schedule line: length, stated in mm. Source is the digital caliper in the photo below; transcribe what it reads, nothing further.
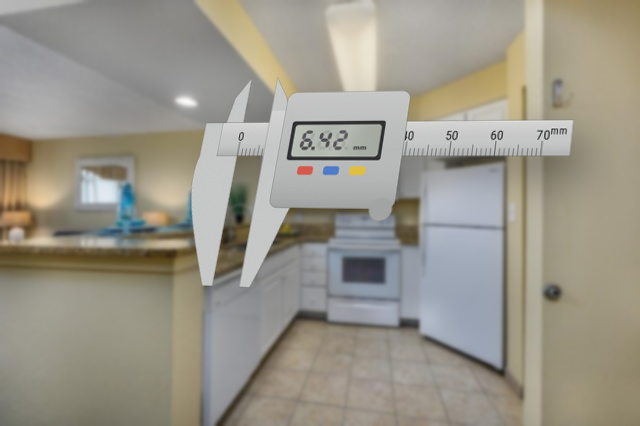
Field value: 6.42 mm
